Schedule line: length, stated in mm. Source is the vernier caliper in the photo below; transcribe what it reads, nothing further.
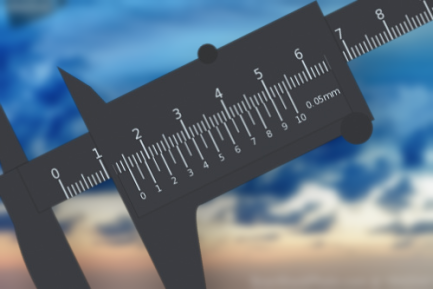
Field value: 15.0 mm
